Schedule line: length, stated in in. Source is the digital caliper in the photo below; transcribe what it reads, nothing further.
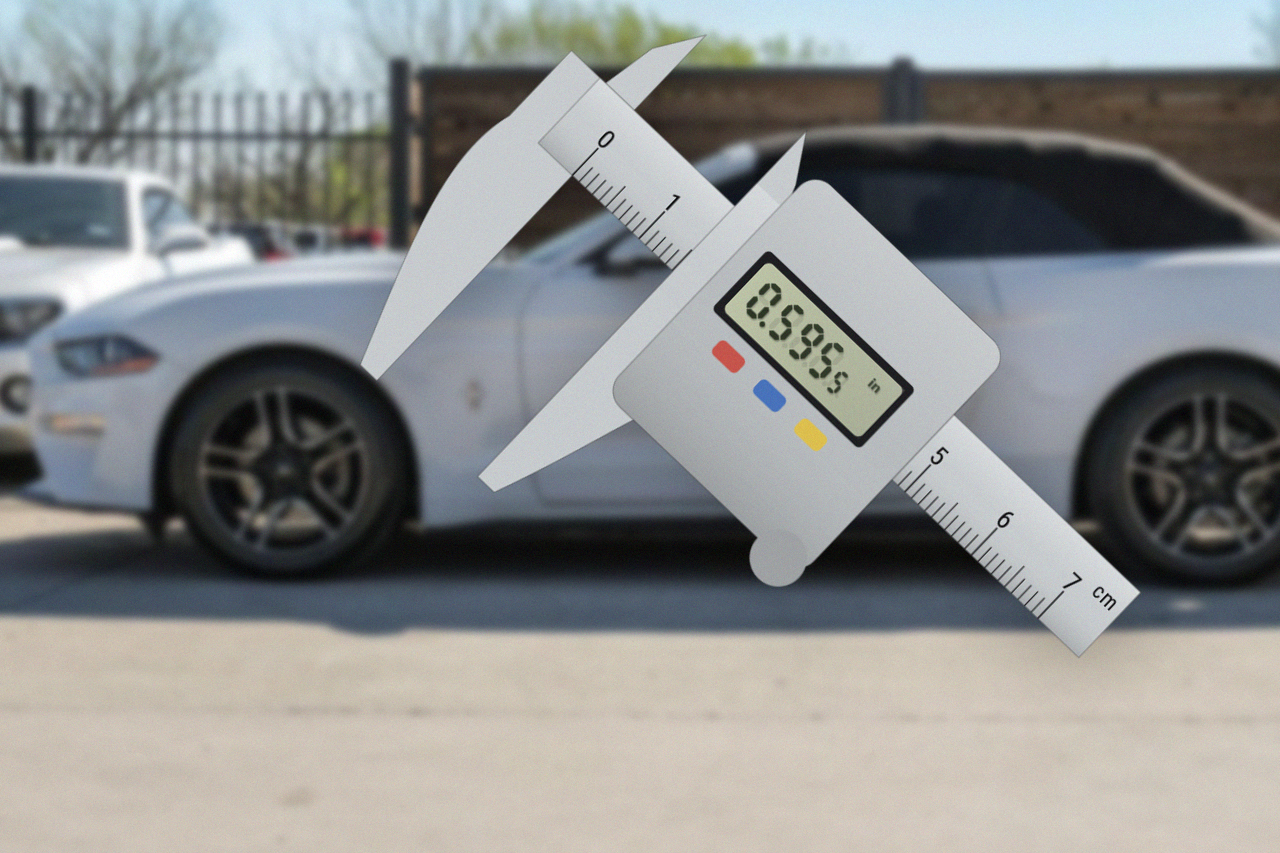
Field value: 0.5955 in
